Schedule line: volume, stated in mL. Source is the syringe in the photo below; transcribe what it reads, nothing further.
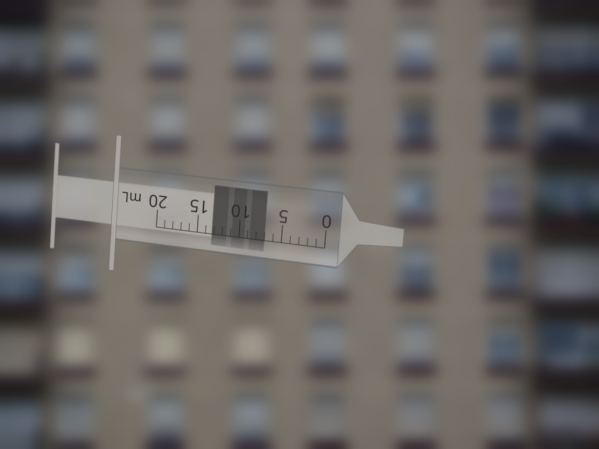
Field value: 7 mL
